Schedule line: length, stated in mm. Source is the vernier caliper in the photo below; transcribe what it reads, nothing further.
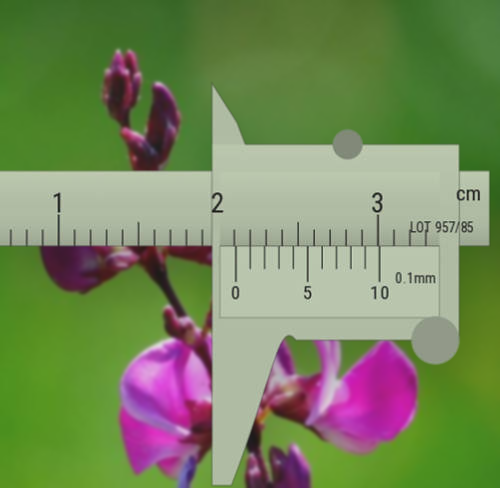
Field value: 21.1 mm
